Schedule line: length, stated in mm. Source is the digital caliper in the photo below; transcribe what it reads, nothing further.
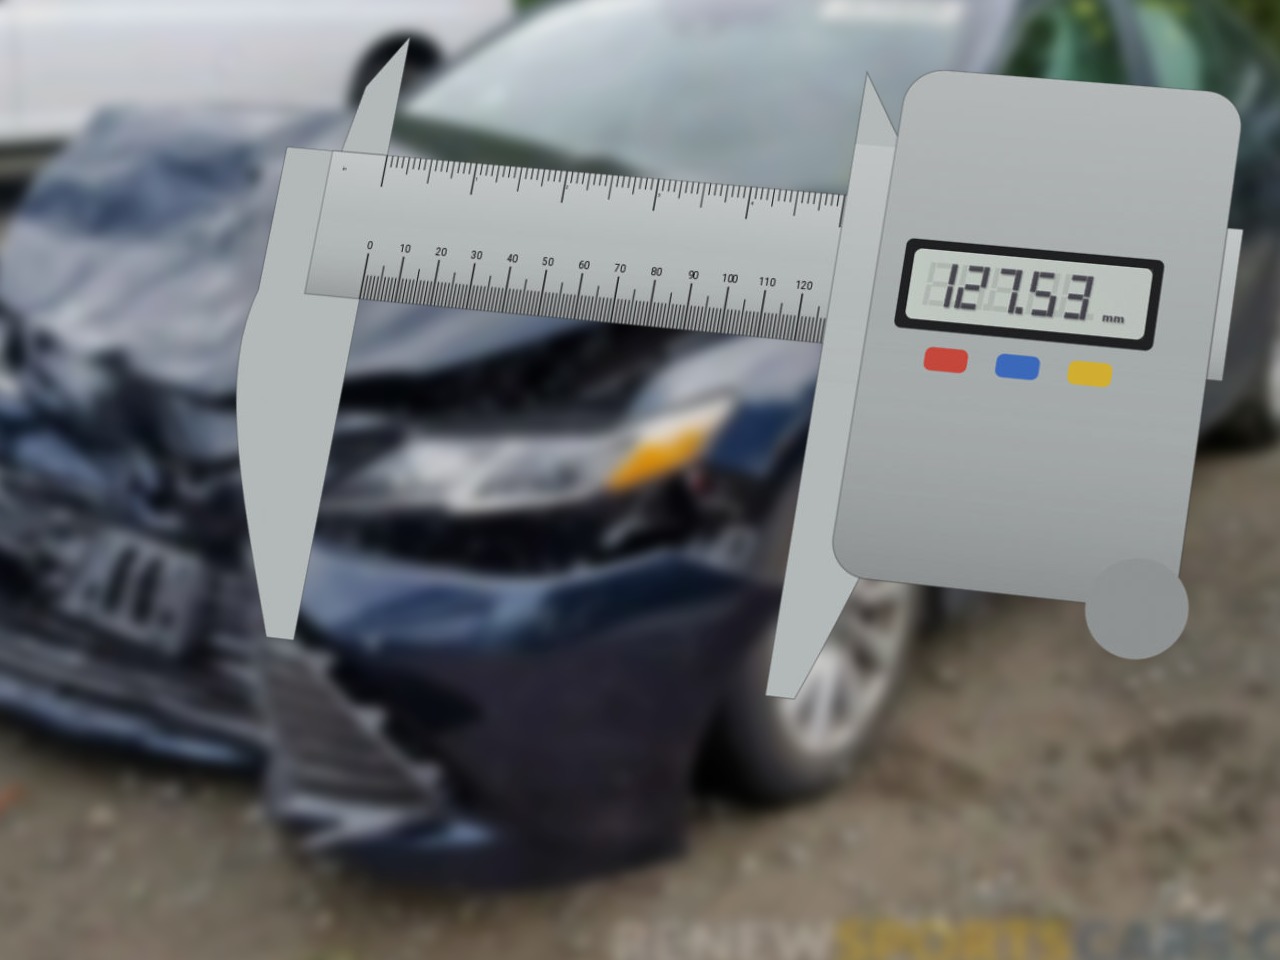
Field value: 127.53 mm
